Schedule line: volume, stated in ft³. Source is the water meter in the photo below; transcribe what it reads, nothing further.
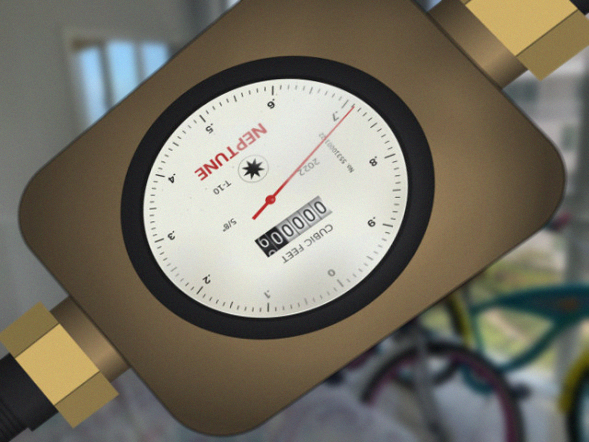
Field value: 8.71 ft³
